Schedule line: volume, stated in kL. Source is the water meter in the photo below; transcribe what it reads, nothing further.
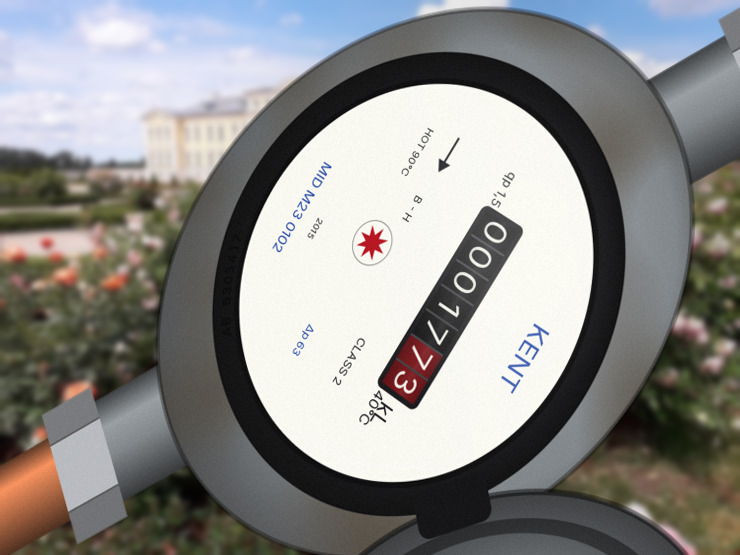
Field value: 17.73 kL
